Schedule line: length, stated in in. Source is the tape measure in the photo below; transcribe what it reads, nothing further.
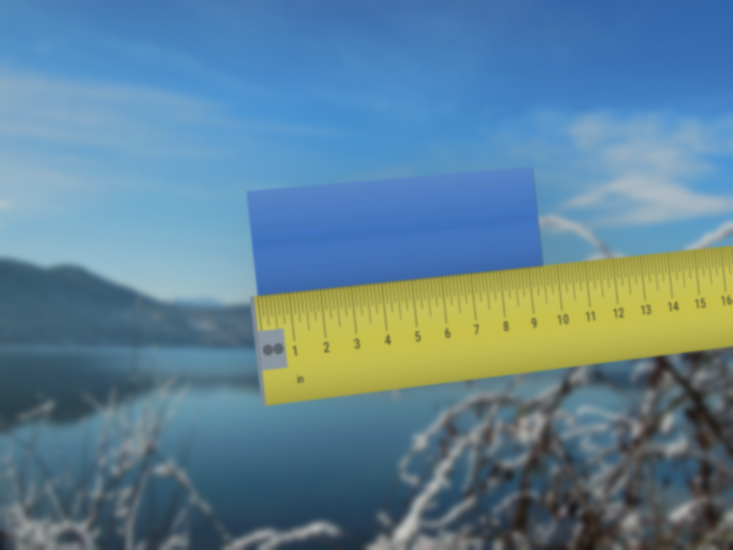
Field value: 9.5 in
